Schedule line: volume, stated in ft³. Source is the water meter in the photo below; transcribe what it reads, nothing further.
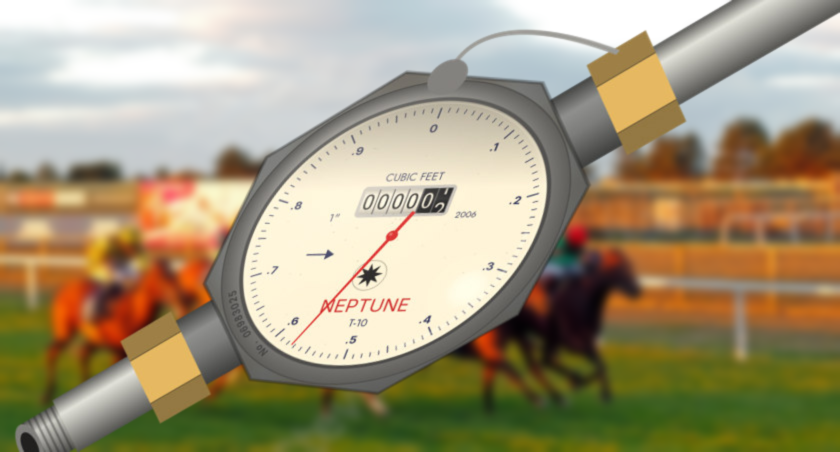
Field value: 1.57 ft³
